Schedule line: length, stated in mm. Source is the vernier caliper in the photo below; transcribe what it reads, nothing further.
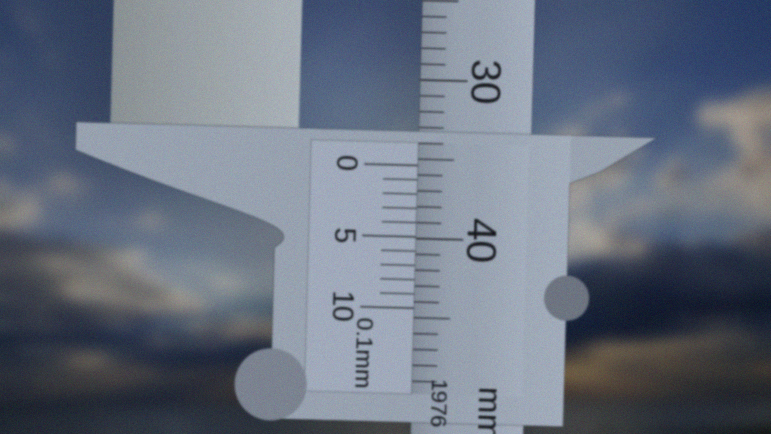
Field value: 35.4 mm
